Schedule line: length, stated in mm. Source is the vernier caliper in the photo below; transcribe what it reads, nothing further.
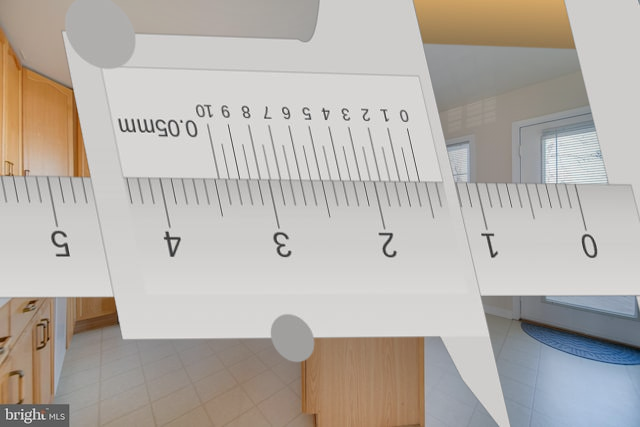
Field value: 15.6 mm
